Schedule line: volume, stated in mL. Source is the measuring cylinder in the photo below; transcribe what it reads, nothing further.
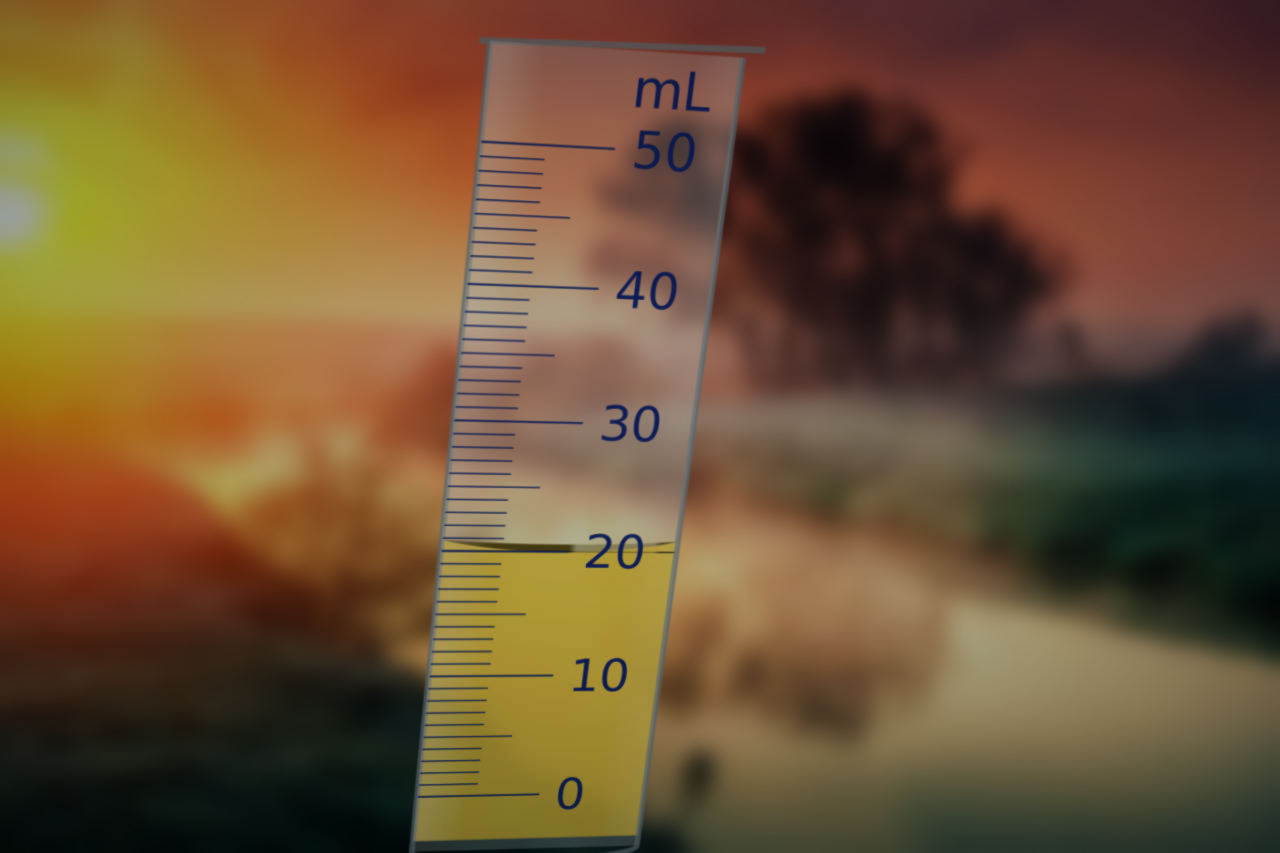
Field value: 20 mL
